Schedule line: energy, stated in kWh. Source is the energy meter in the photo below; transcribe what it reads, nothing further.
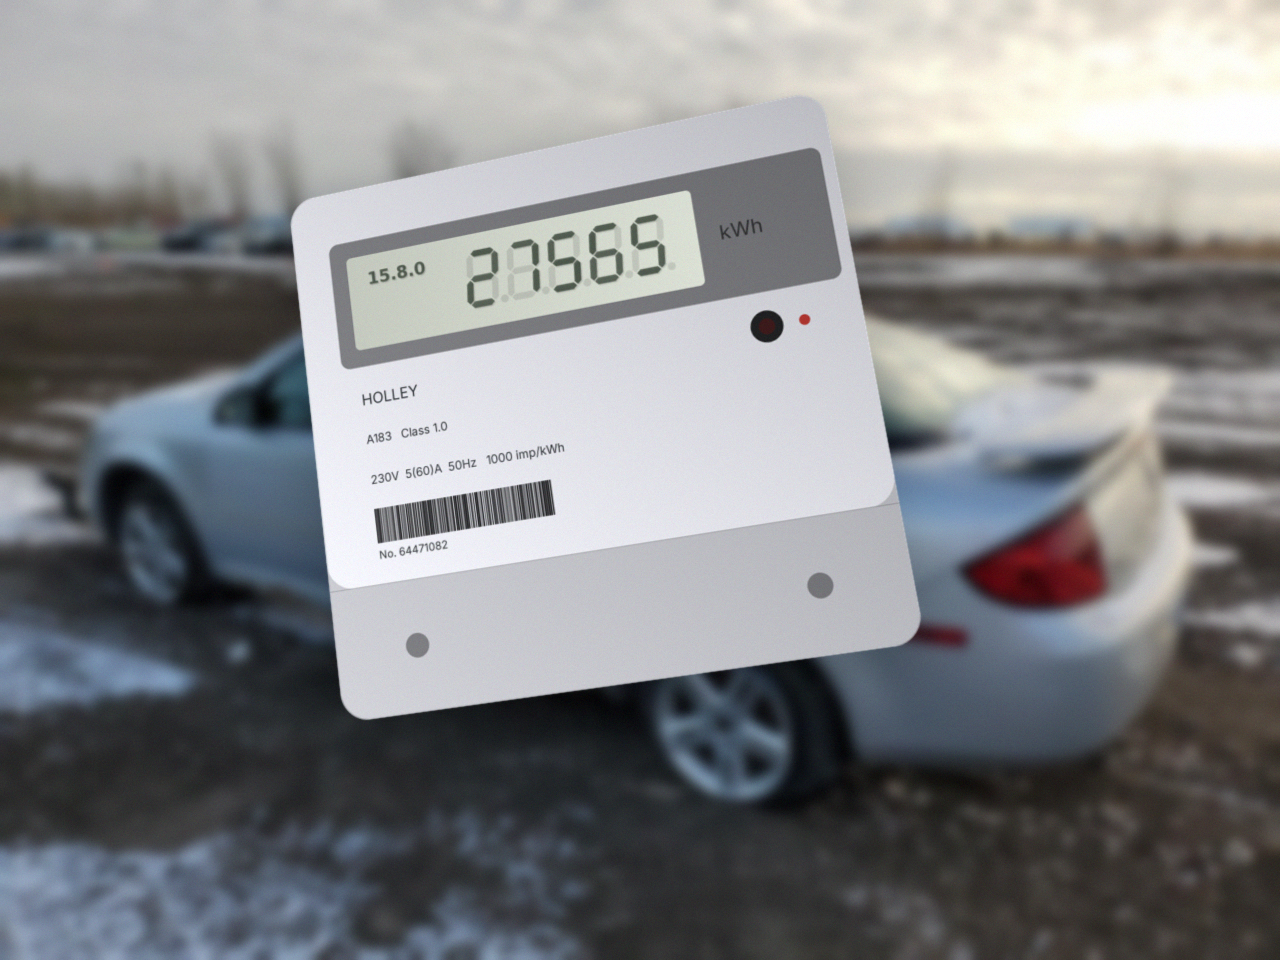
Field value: 27565 kWh
